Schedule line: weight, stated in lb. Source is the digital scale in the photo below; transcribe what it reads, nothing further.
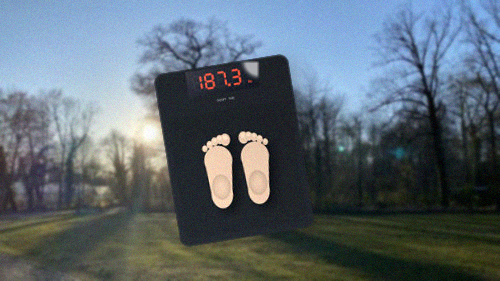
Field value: 187.3 lb
